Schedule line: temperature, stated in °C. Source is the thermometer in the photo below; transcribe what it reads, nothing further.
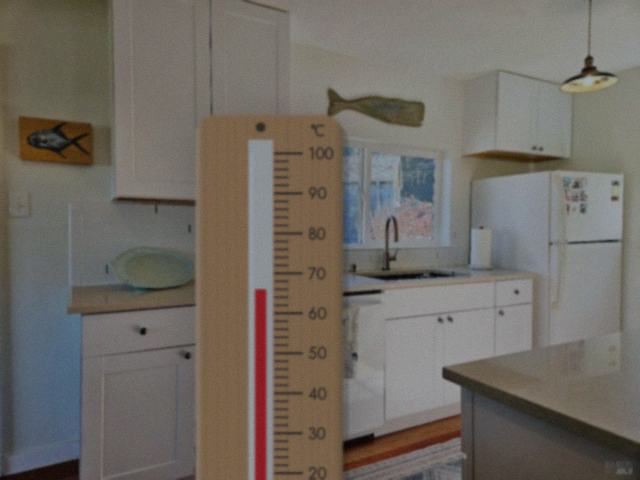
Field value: 66 °C
